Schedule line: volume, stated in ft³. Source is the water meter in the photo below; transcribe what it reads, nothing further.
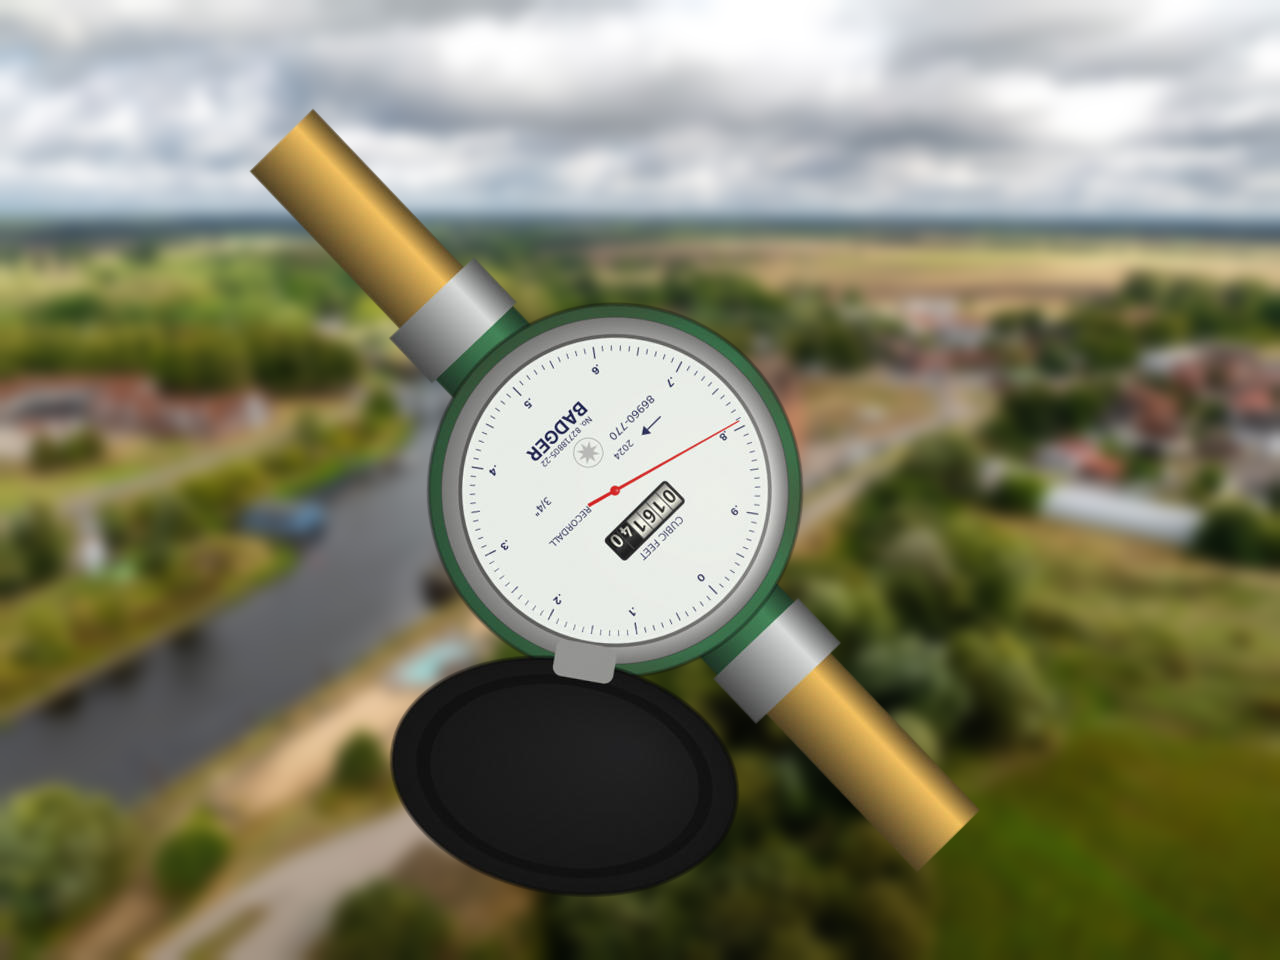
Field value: 16139.79 ft³
